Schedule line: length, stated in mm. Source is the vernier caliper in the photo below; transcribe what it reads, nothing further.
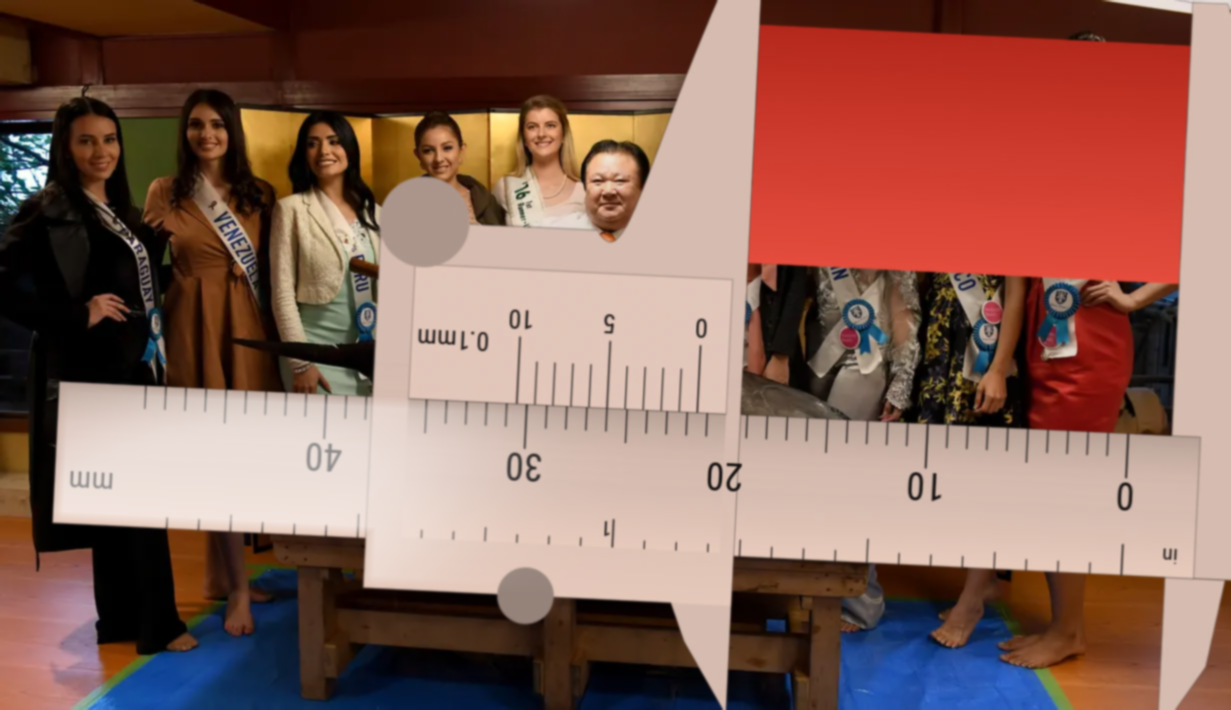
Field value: 21.5 mm
